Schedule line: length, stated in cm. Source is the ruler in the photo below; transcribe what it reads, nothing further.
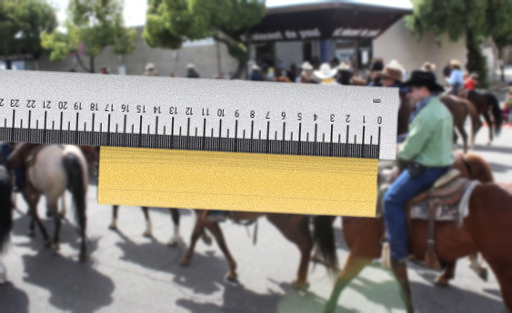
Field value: 17.5 cm
